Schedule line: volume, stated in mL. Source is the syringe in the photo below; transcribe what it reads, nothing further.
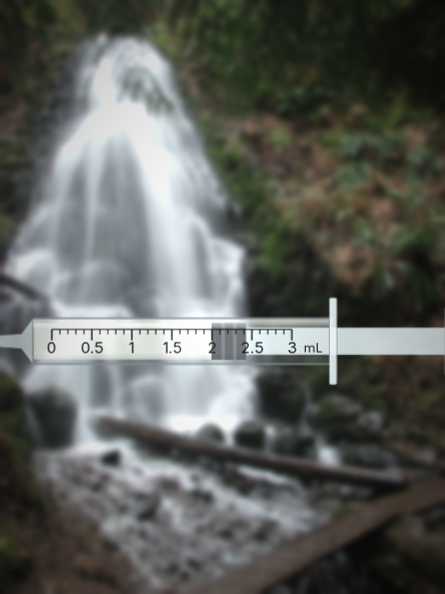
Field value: 2 mL
